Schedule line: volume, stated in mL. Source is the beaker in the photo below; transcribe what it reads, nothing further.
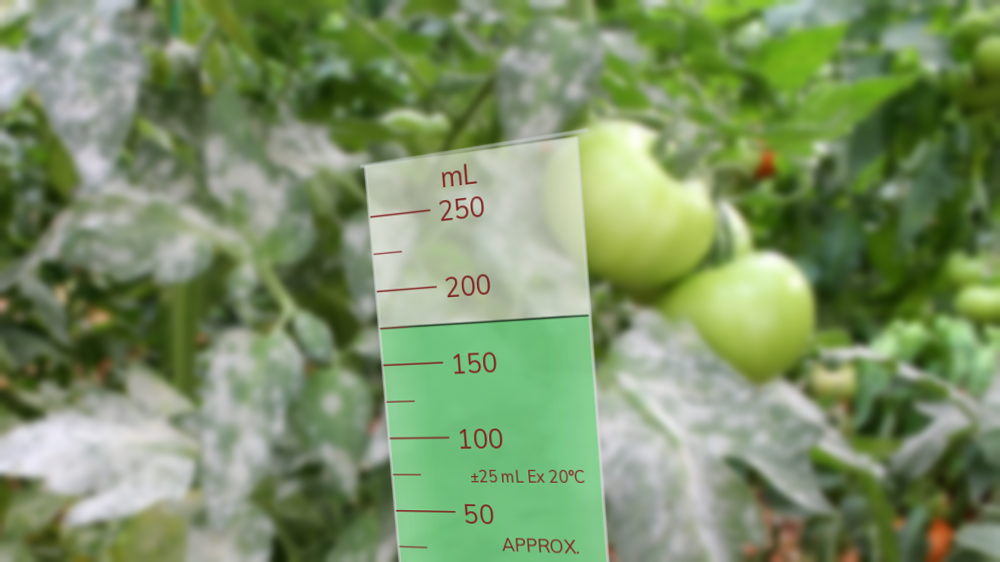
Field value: 175 mL
